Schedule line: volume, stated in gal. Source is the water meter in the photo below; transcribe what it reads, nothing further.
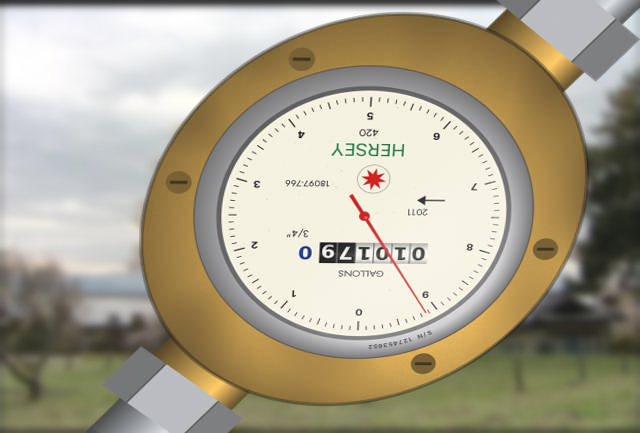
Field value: 101789.1 gal
